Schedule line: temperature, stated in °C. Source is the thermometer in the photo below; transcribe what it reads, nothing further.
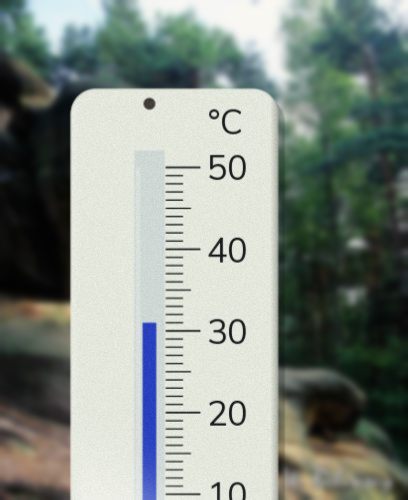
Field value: 31 °C
